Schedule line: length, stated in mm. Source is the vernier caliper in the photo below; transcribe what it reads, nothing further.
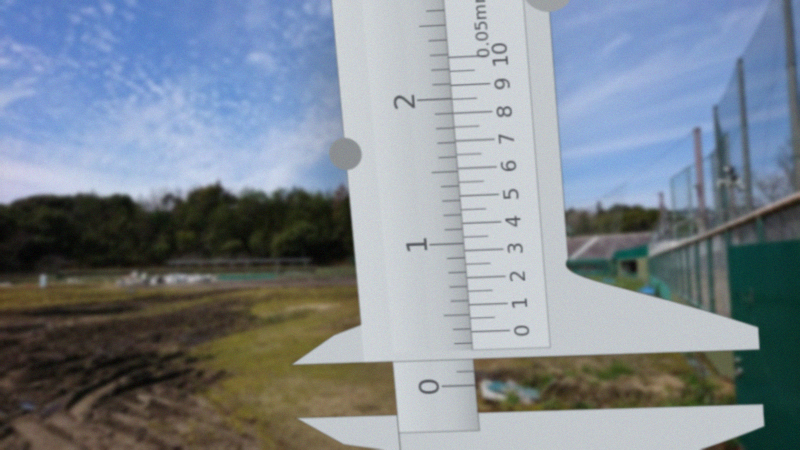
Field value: 3.8 mm
